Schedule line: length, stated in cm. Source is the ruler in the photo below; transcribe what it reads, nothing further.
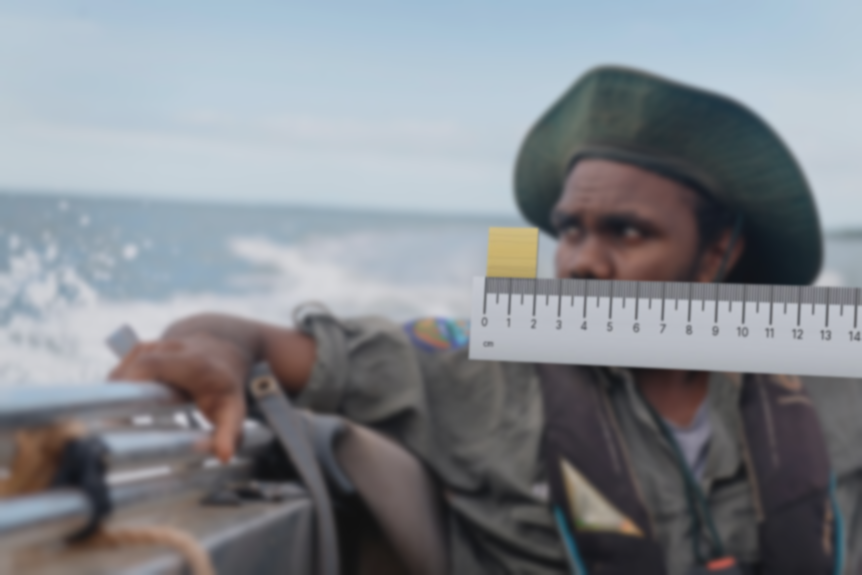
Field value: 2 cm
